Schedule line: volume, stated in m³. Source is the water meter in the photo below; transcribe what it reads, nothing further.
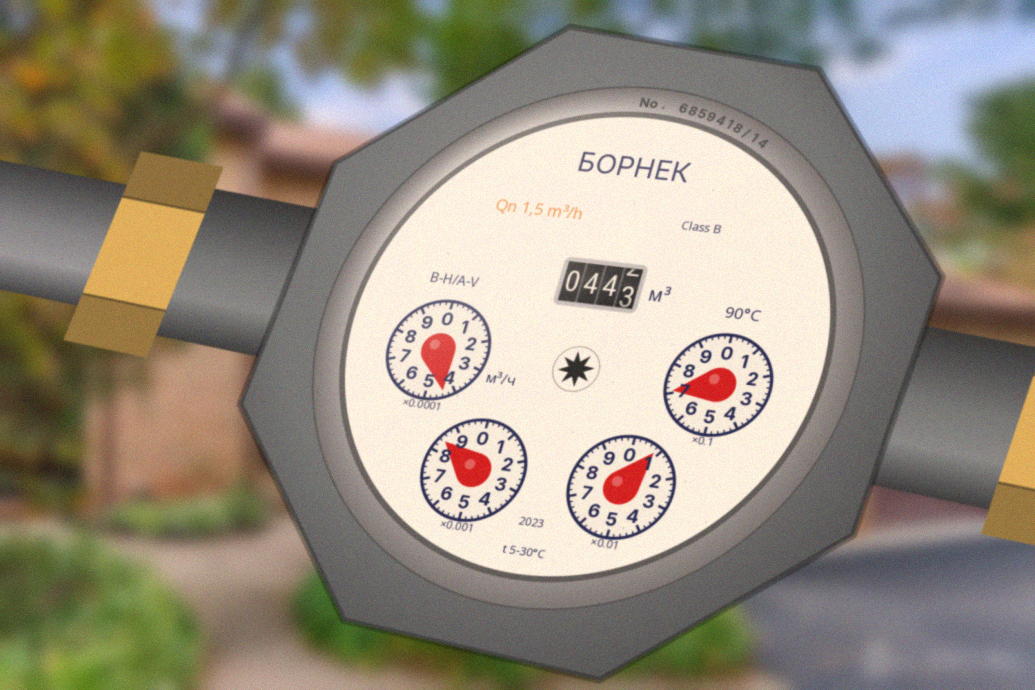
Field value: 442.7084 m³
